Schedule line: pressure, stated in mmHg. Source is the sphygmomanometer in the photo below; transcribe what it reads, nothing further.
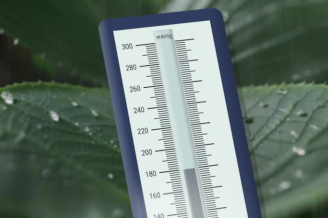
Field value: 180 mmHg
